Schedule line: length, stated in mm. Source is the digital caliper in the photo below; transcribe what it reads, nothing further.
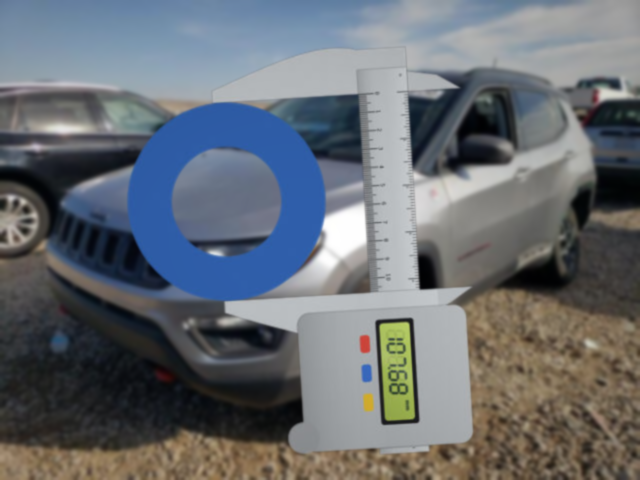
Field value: 107.68 mm
